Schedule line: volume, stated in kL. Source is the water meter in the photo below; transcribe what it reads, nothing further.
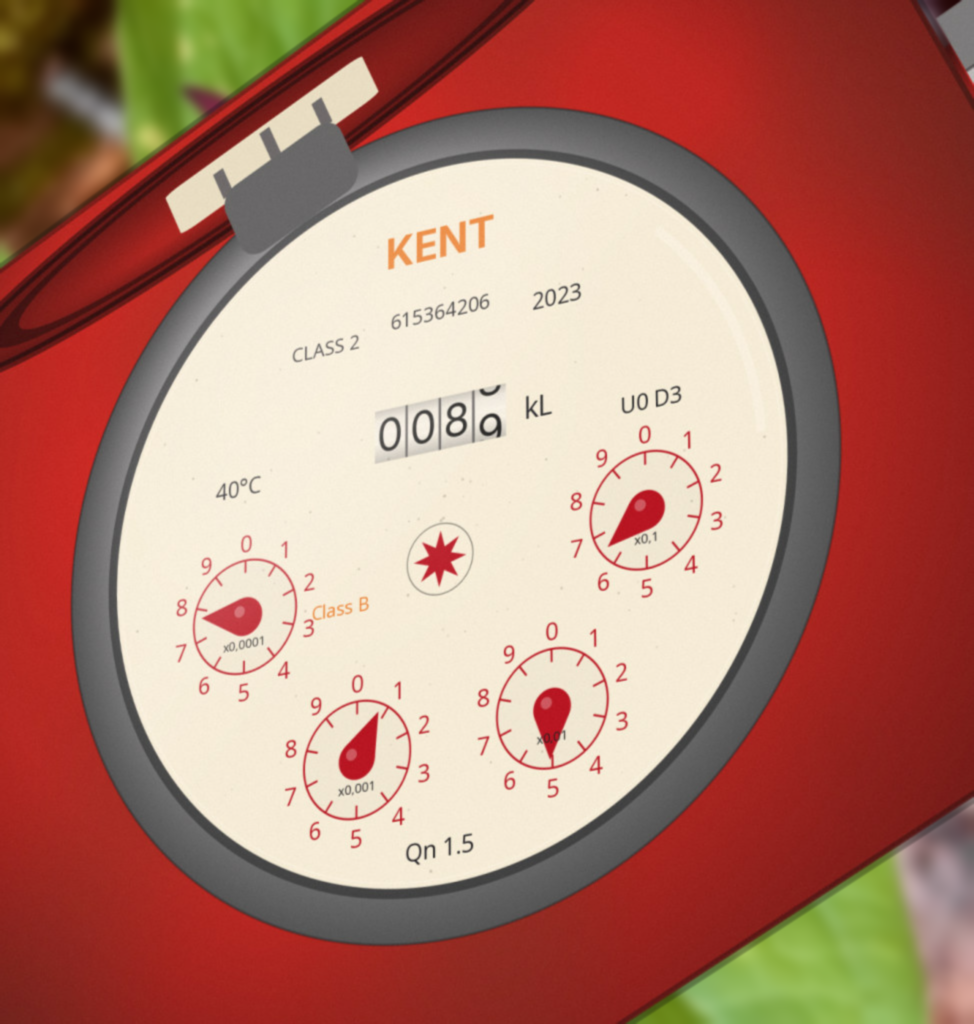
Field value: 88.6507 kL
